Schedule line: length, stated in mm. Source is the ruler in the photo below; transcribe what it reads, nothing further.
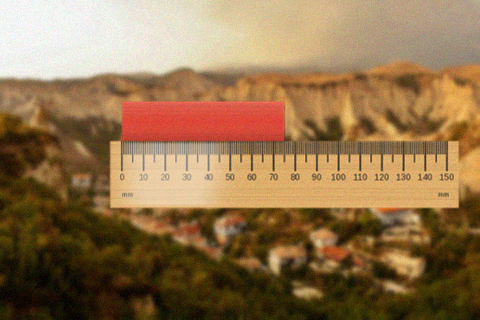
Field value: 75 mm
